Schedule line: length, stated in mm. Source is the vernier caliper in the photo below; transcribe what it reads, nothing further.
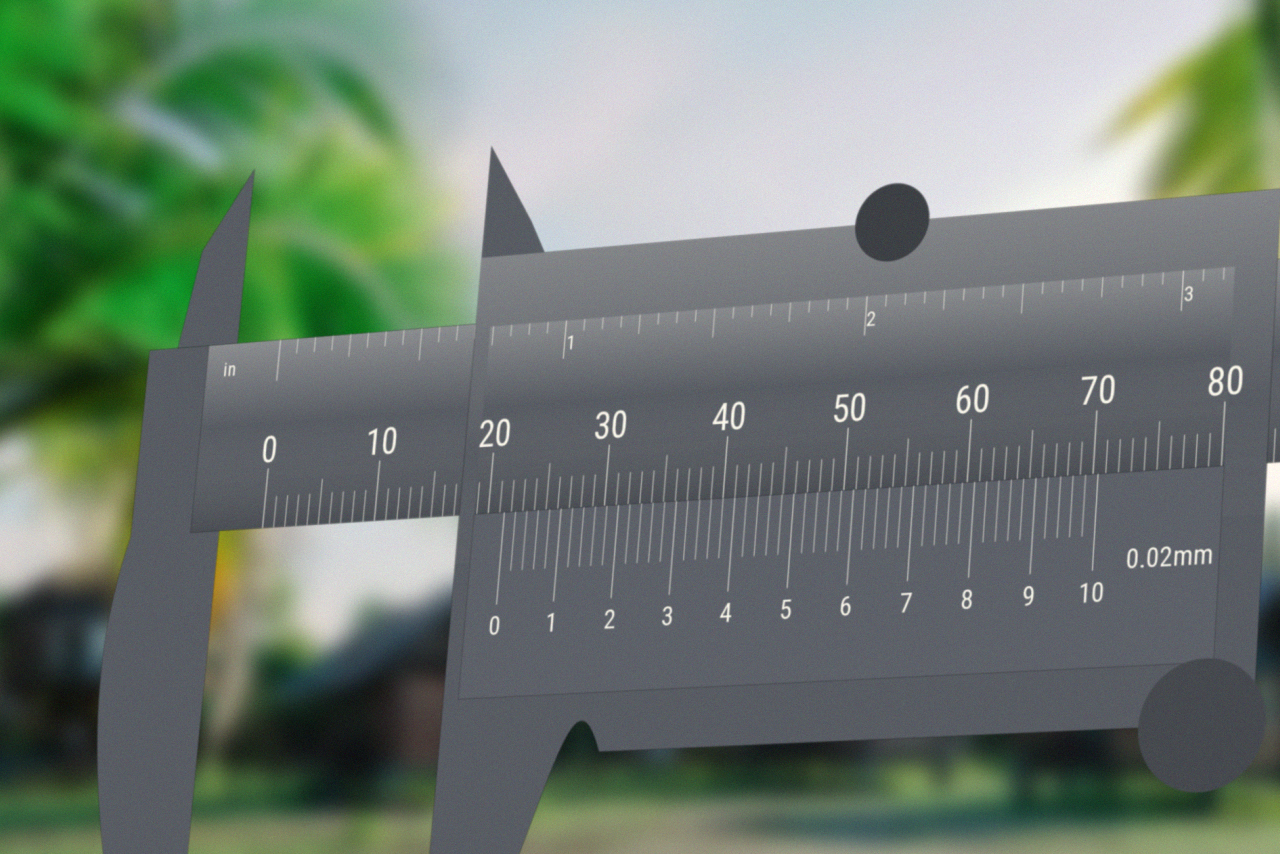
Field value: 21.4 mm
